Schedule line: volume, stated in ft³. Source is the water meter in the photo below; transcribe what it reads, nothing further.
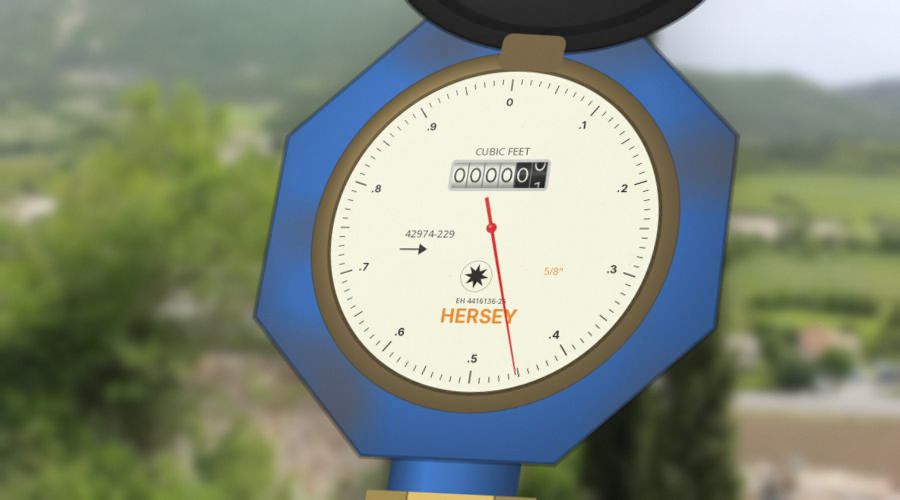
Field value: 0.45 ft³
